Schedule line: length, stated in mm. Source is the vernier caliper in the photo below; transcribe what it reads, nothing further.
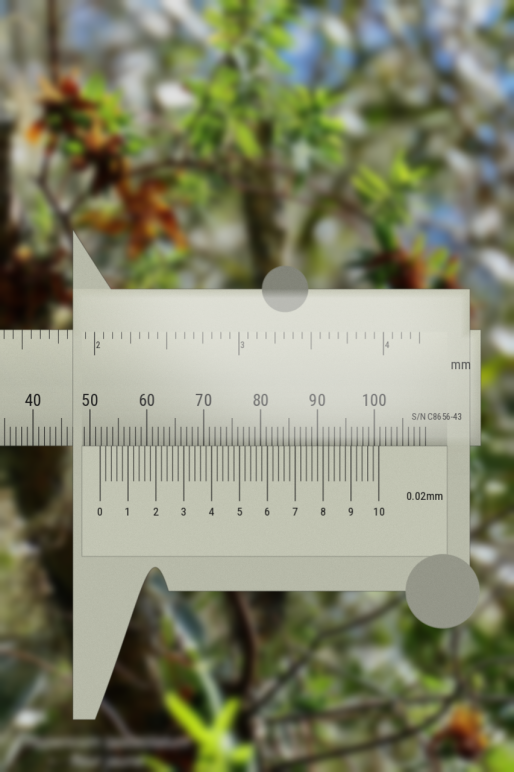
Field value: 51.8 mm
